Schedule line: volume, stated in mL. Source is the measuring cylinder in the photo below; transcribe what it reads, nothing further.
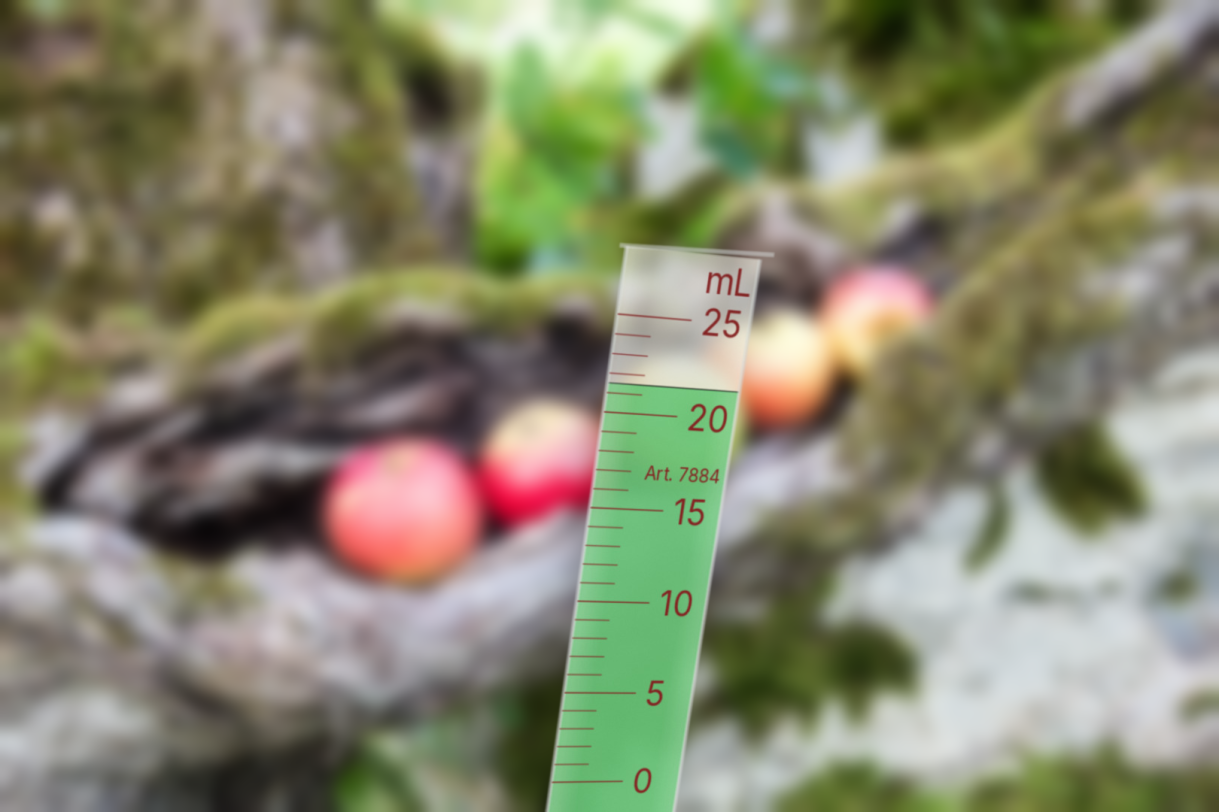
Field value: 21.5 mL
